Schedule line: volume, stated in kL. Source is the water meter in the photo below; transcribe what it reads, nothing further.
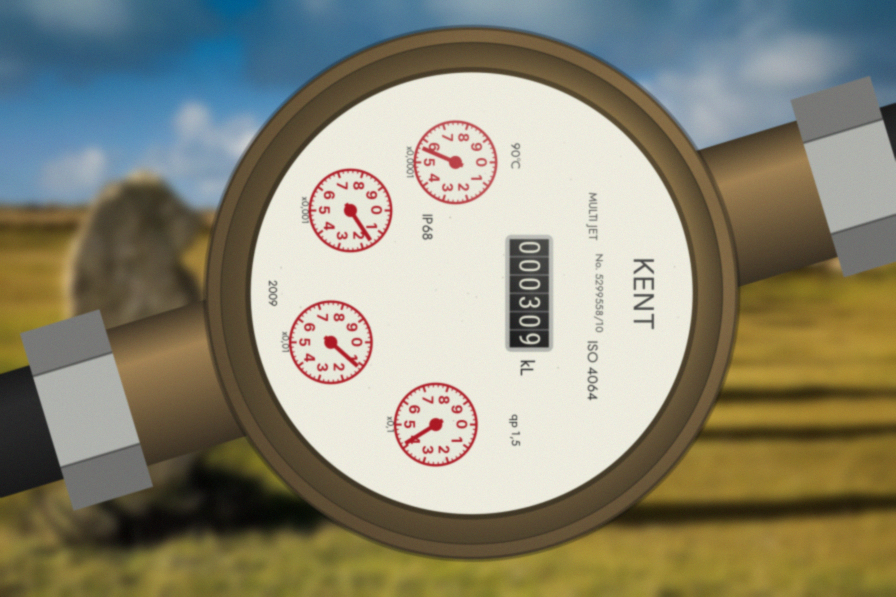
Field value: 309.4115 kL
